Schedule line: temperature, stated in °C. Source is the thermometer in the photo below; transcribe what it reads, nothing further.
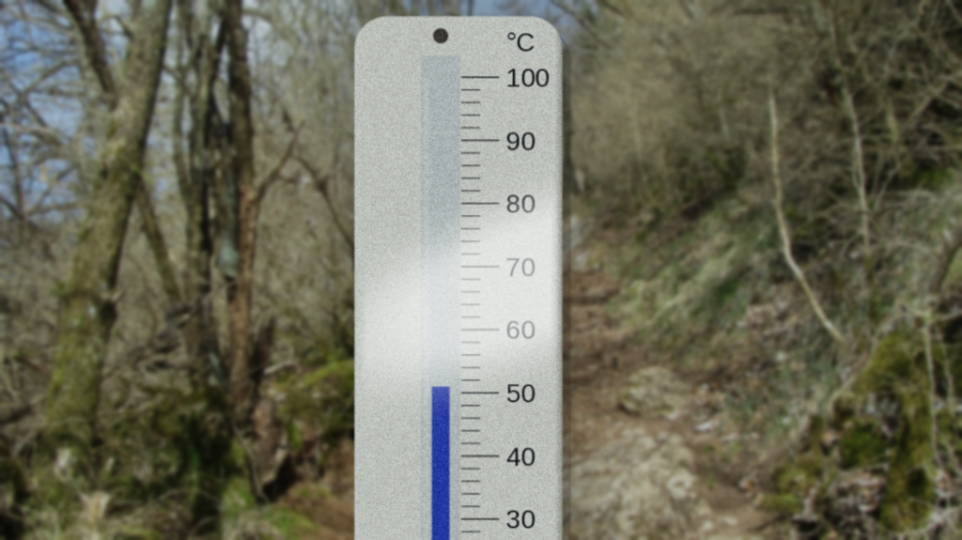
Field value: 51 °C
